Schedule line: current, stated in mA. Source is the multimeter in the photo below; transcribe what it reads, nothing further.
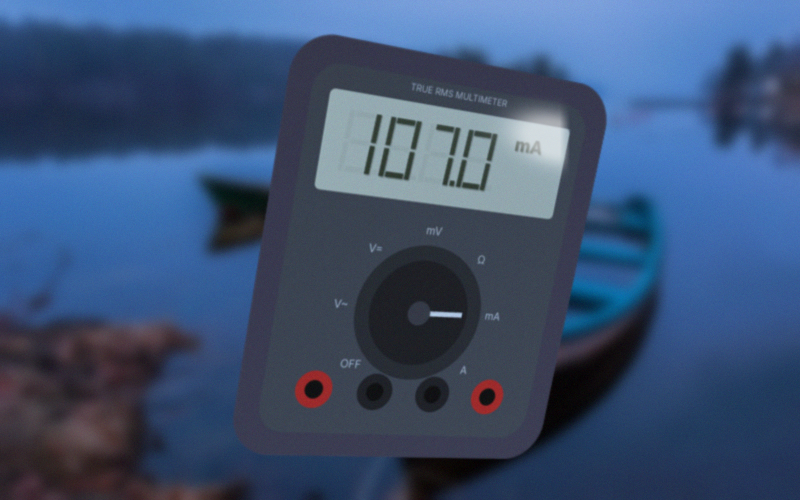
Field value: 107.0 mA
